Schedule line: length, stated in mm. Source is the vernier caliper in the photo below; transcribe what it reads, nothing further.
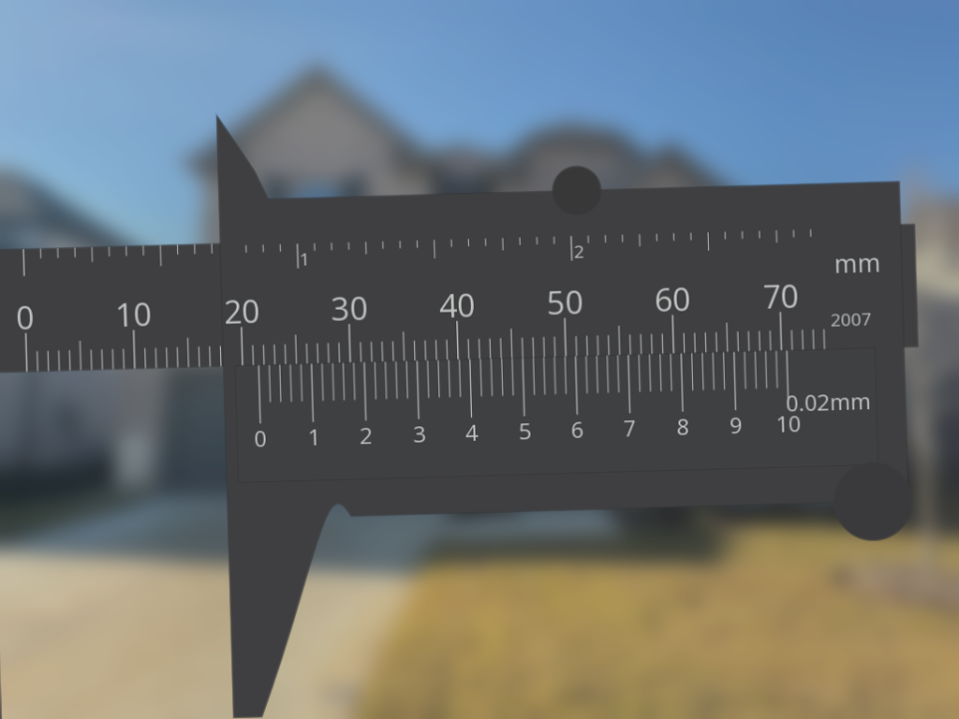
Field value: 21.5 mm
